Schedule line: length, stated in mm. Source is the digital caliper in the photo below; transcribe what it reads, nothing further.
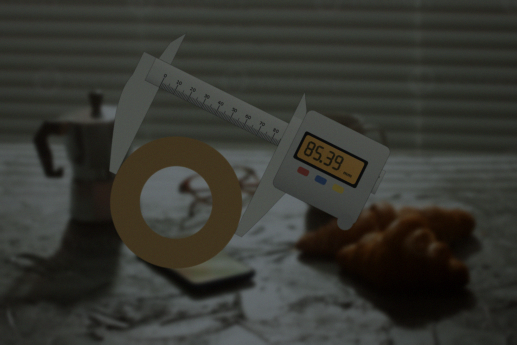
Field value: 85.39 mm
